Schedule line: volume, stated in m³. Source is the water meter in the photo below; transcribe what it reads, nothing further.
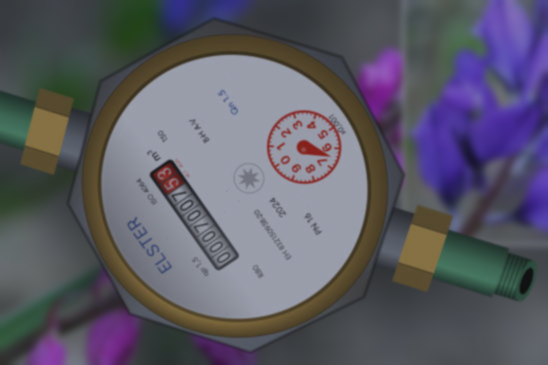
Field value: 7007.536 m³
